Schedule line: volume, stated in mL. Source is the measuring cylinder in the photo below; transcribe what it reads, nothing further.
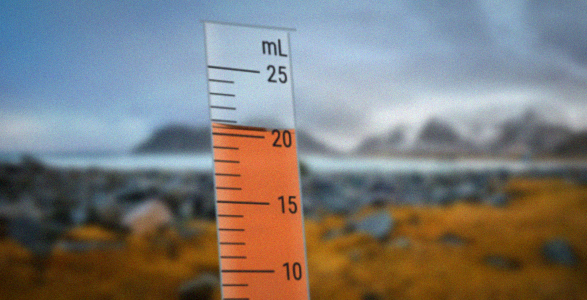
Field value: 20.5 mL
